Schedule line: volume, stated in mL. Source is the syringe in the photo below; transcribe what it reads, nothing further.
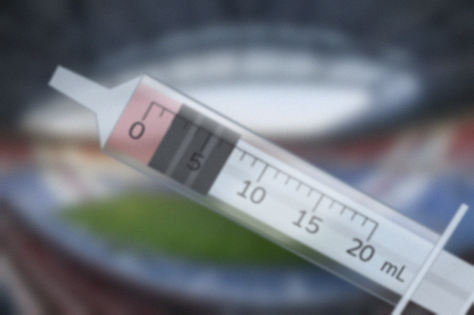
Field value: 2 mL
